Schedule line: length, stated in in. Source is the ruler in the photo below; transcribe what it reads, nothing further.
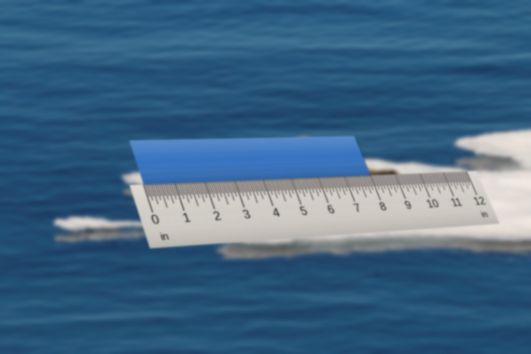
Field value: 8 in
